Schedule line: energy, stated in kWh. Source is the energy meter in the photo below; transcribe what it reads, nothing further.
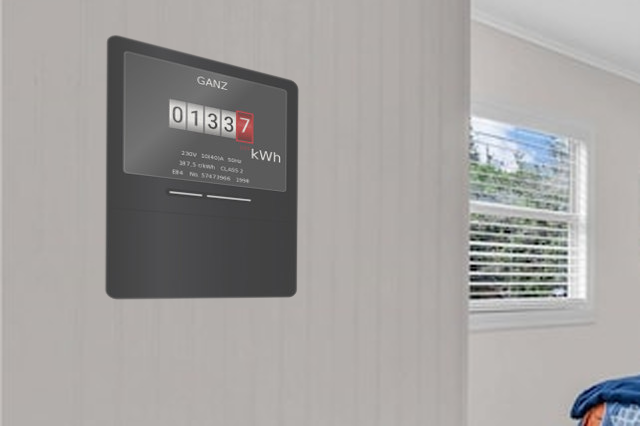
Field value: 133.7 kWh
